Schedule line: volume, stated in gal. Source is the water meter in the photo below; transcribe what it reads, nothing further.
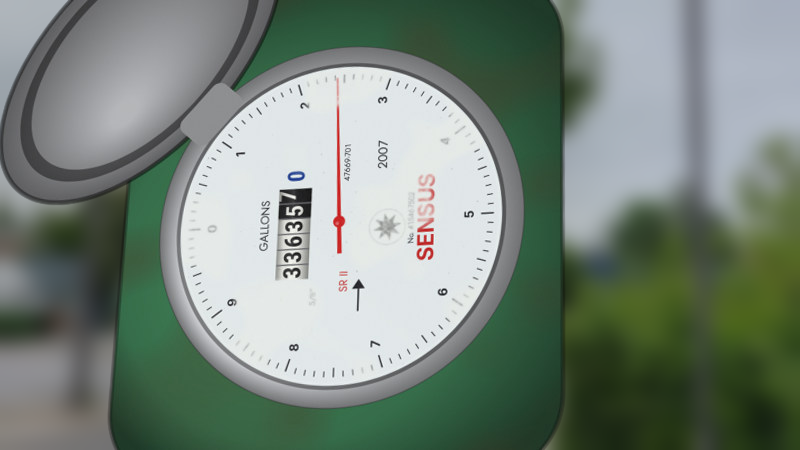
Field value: 3363572.4 gal
